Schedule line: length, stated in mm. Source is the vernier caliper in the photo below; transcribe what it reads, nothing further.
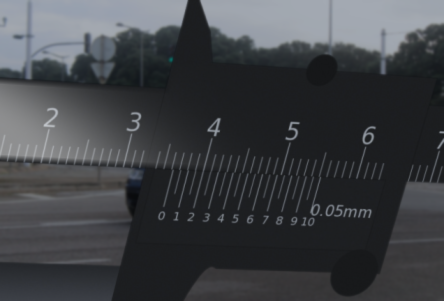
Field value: 36.2 mm
